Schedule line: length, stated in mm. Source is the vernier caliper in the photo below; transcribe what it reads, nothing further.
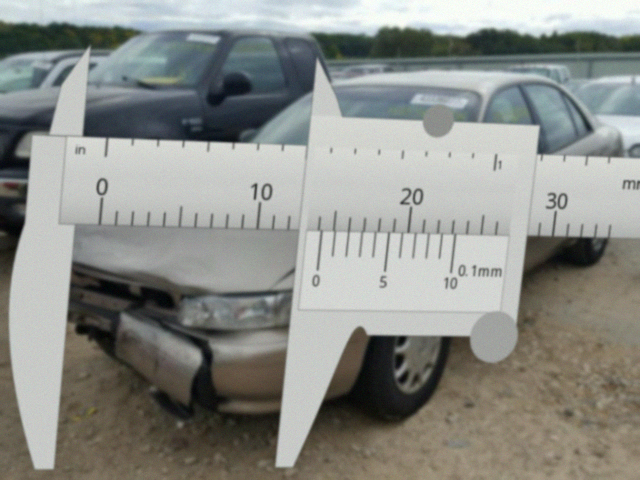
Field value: 14.2 mm
